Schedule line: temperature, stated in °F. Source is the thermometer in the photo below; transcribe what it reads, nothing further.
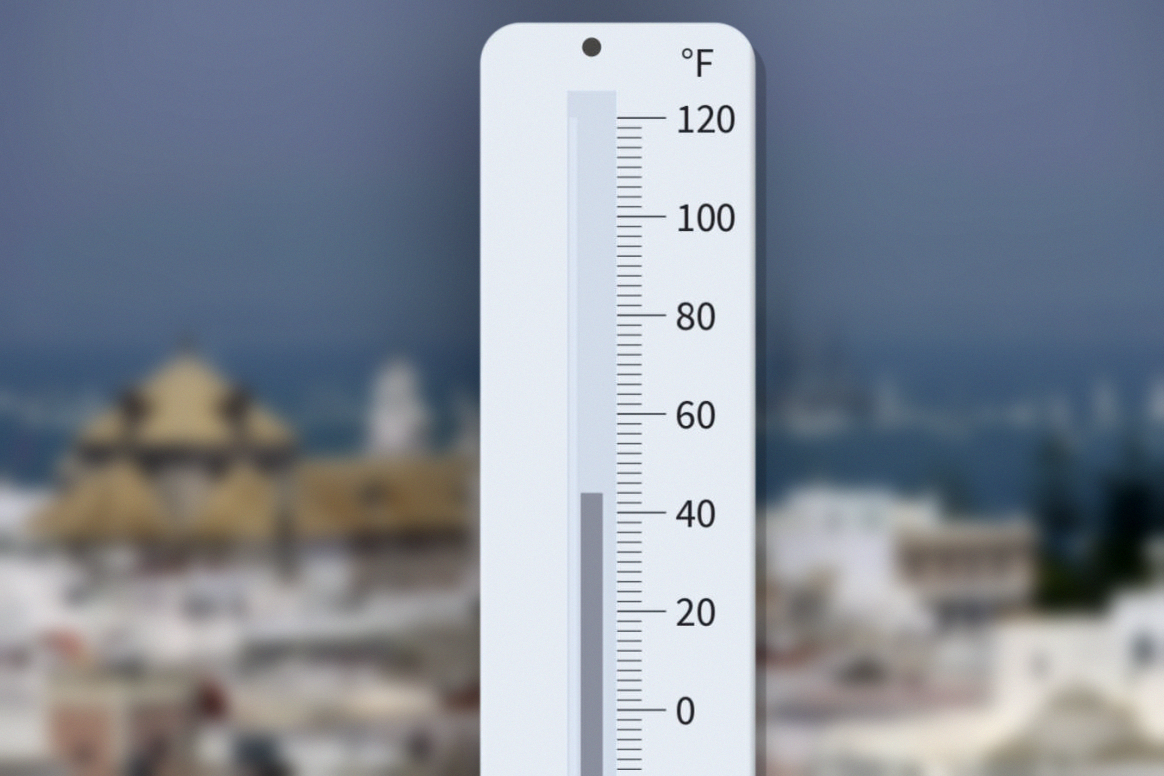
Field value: 44 °F
